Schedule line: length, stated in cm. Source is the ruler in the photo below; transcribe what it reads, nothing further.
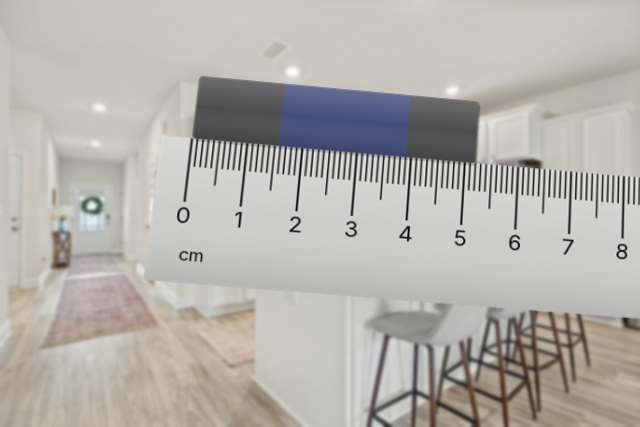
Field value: 5.2 cm
